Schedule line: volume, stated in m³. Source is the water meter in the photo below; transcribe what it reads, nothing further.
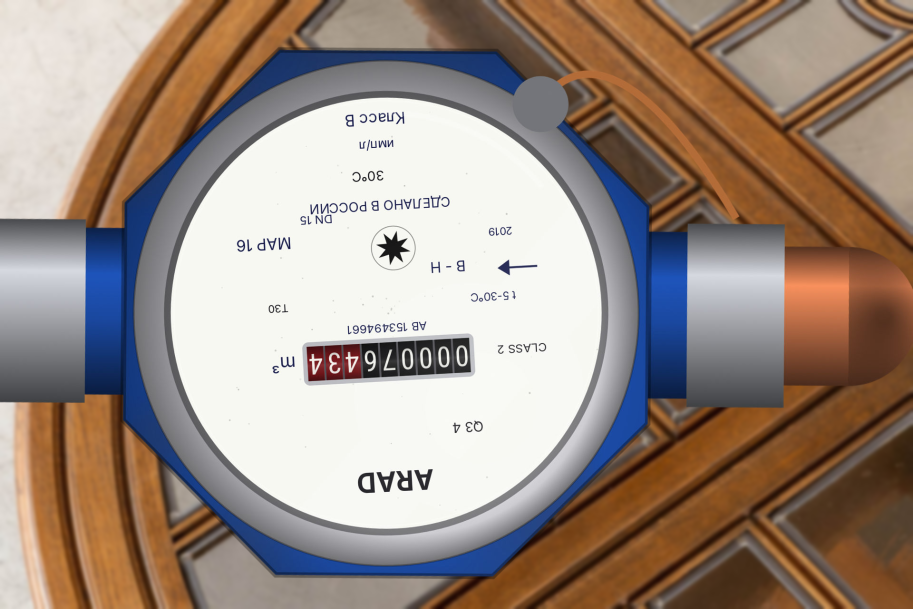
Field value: 76.434 m³
